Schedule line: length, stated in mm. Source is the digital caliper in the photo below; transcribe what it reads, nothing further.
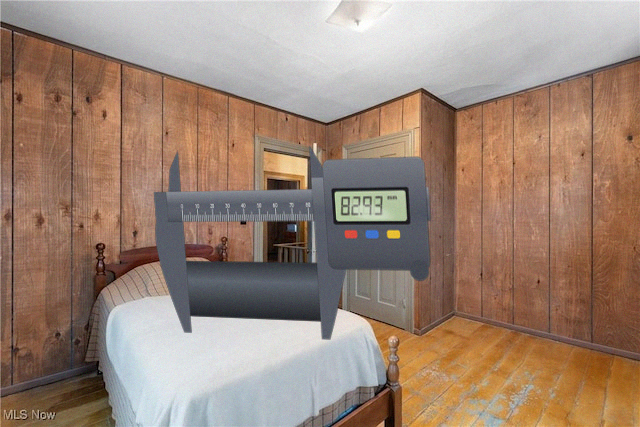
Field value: 82.93 mm
